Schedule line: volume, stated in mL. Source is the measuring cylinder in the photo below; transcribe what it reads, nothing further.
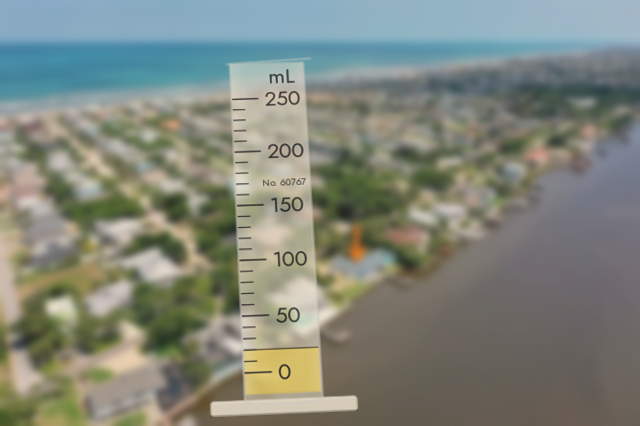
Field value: 20 mL
